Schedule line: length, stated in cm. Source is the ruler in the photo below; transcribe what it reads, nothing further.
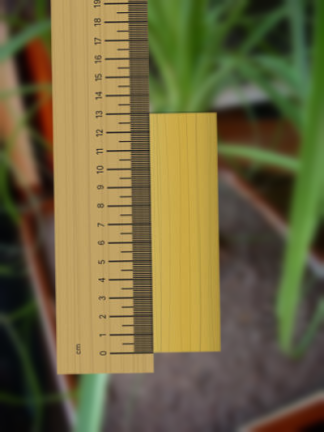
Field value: 13 cm
